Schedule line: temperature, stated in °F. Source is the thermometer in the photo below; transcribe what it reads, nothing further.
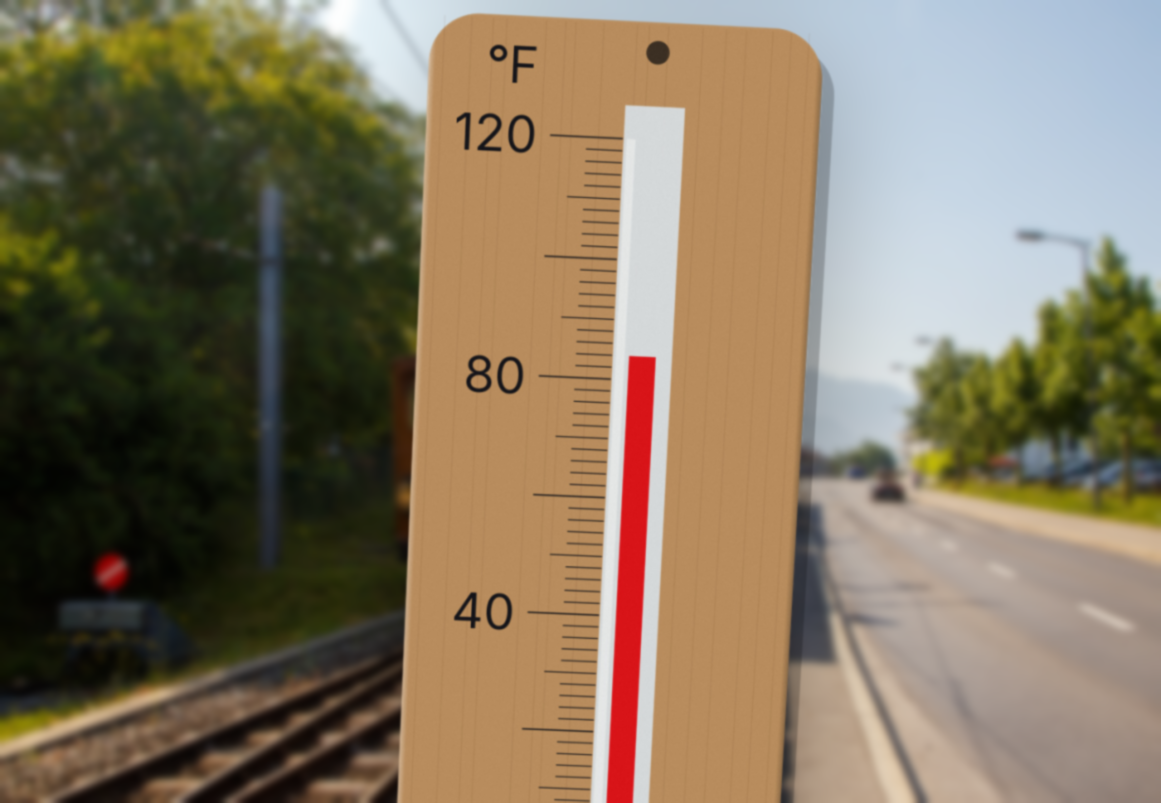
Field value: 84 °F
